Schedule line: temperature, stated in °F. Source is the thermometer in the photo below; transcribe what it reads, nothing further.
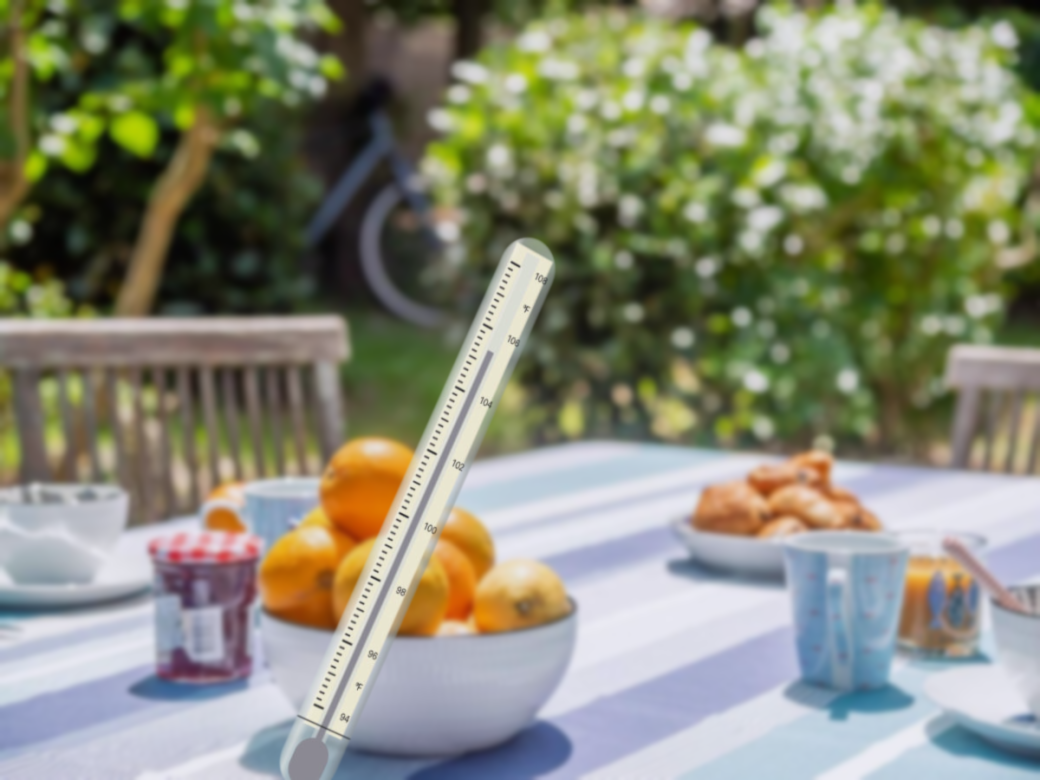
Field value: 105.4 °F
